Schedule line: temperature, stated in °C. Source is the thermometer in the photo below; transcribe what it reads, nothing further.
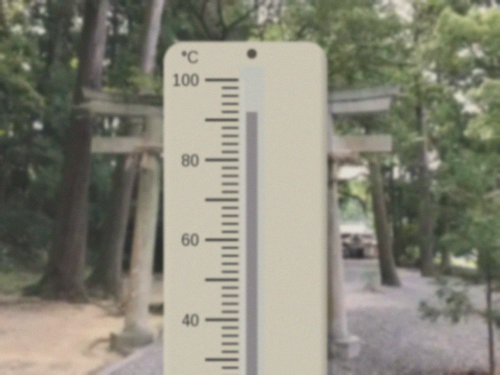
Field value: 92 °C
